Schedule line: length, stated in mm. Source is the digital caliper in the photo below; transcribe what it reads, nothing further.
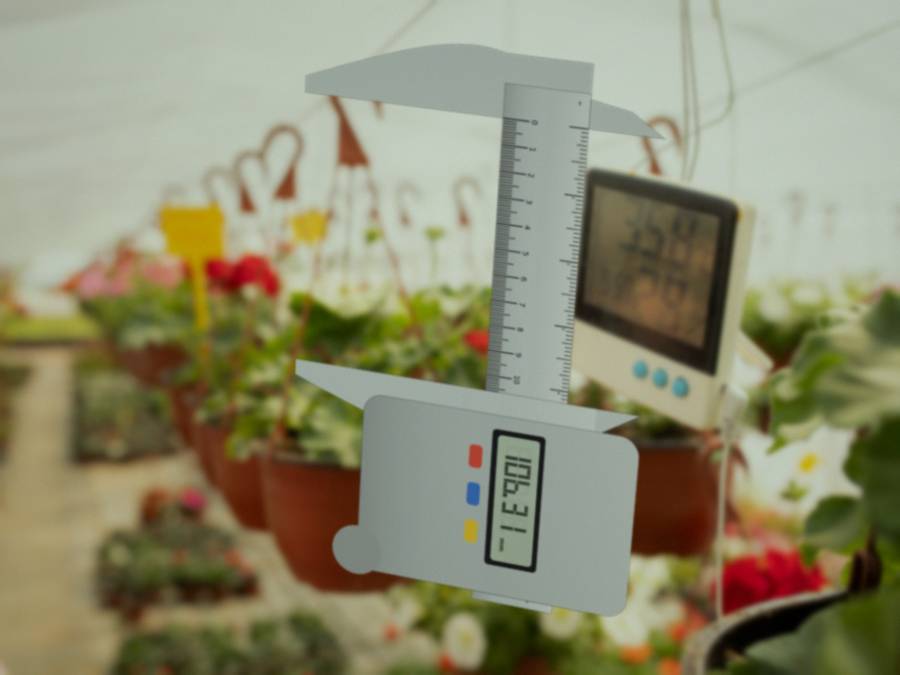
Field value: 106.31 mm
